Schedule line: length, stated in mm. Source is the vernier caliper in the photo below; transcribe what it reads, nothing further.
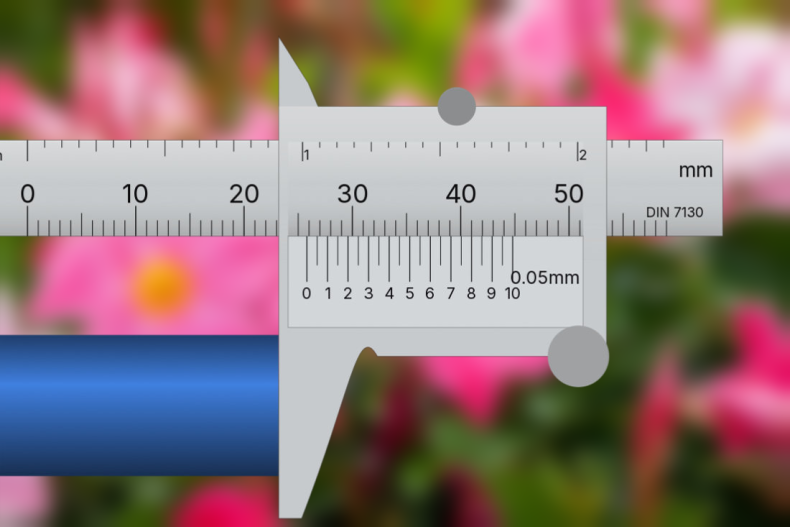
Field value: 25.8 mm
